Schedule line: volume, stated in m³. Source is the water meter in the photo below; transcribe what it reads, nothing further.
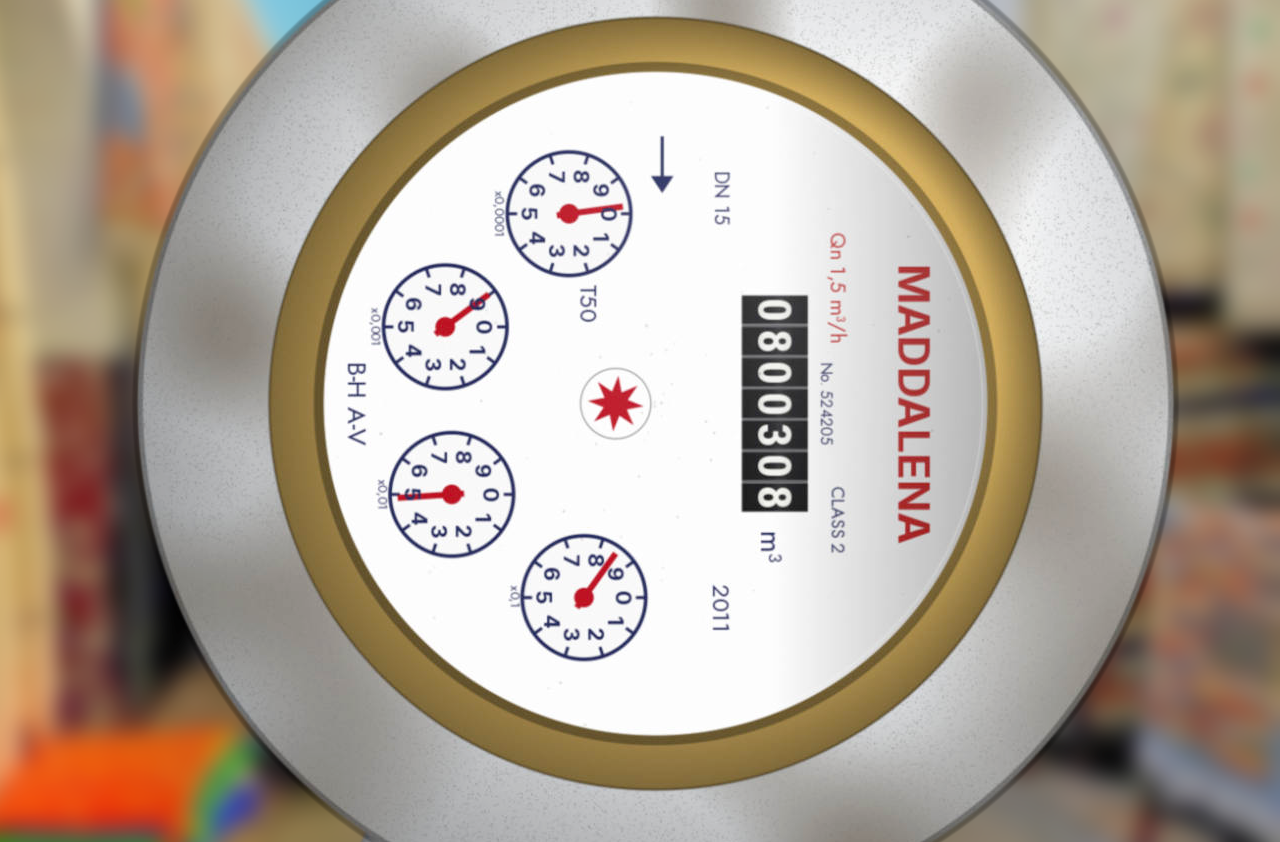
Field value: 800308.8489 m³
